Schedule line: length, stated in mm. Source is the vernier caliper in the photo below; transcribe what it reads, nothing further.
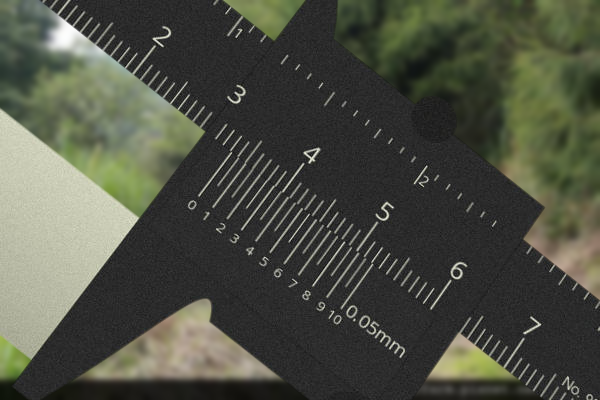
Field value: 33.2 mm
